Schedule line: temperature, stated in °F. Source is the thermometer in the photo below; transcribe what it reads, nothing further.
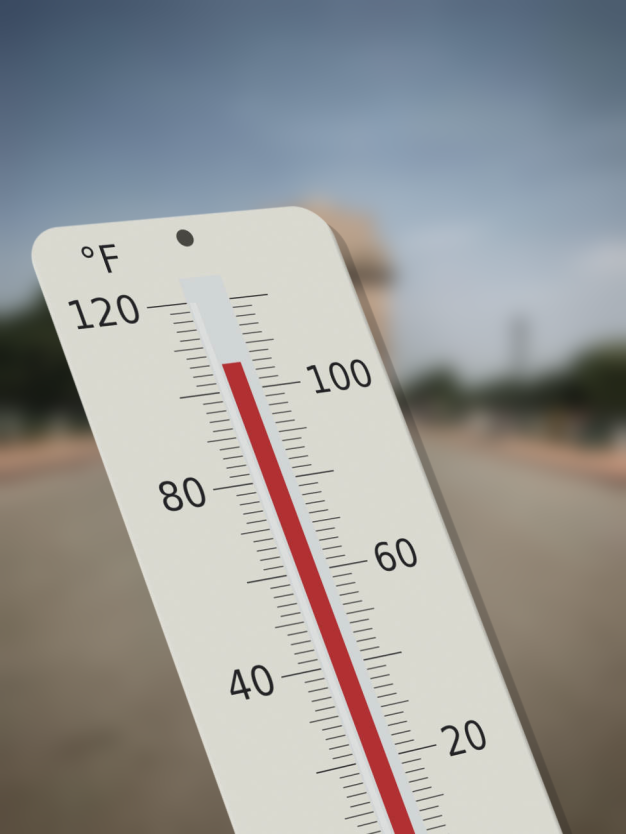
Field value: 106 °F
